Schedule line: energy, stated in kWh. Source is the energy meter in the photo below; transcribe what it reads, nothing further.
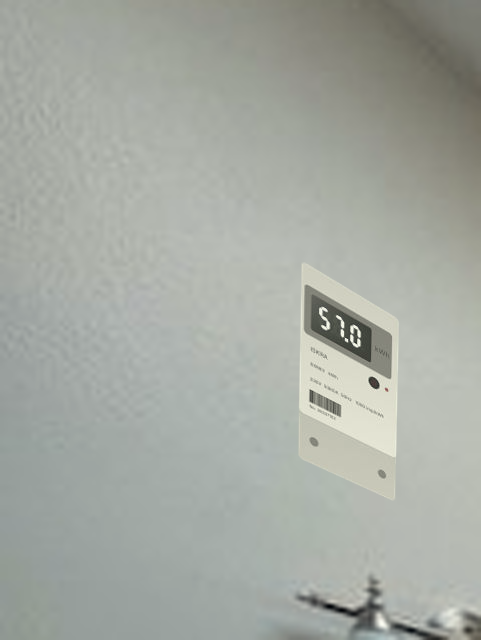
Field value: 57.0 kWh
